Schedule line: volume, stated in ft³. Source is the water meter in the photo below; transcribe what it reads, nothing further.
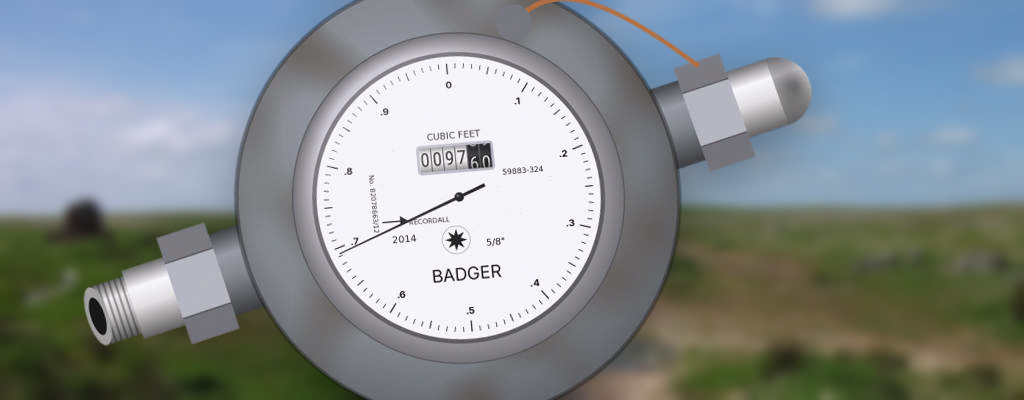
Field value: 9759.69 ft³
